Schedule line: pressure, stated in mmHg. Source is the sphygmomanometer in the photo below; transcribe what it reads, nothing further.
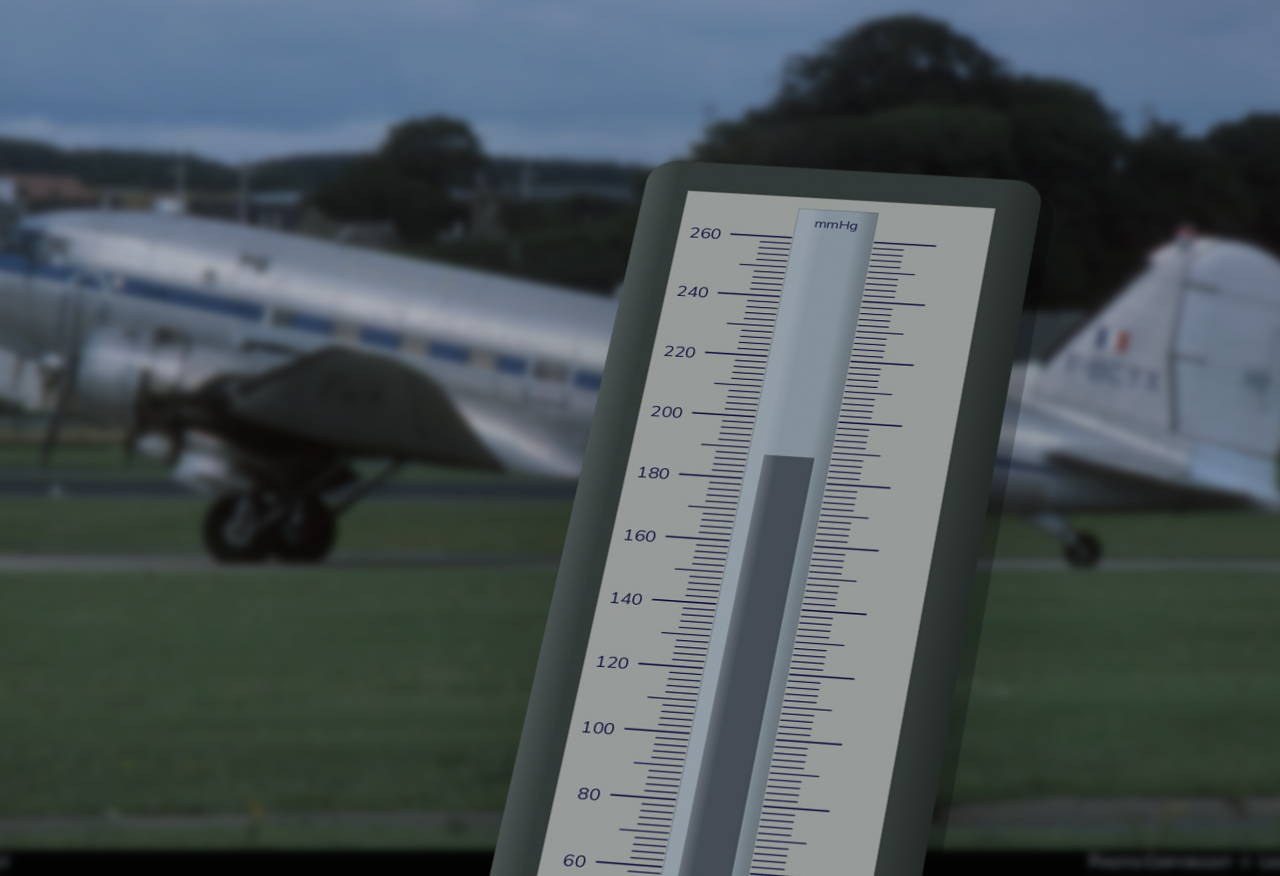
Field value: 188 mmHg
